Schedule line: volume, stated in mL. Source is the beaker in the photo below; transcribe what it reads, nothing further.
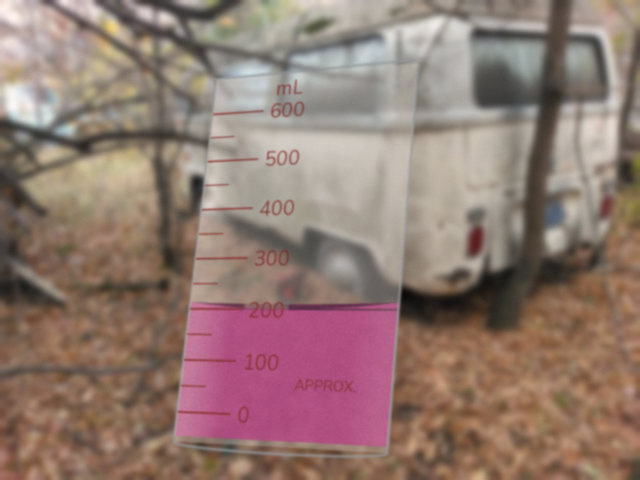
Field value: 200 mL
